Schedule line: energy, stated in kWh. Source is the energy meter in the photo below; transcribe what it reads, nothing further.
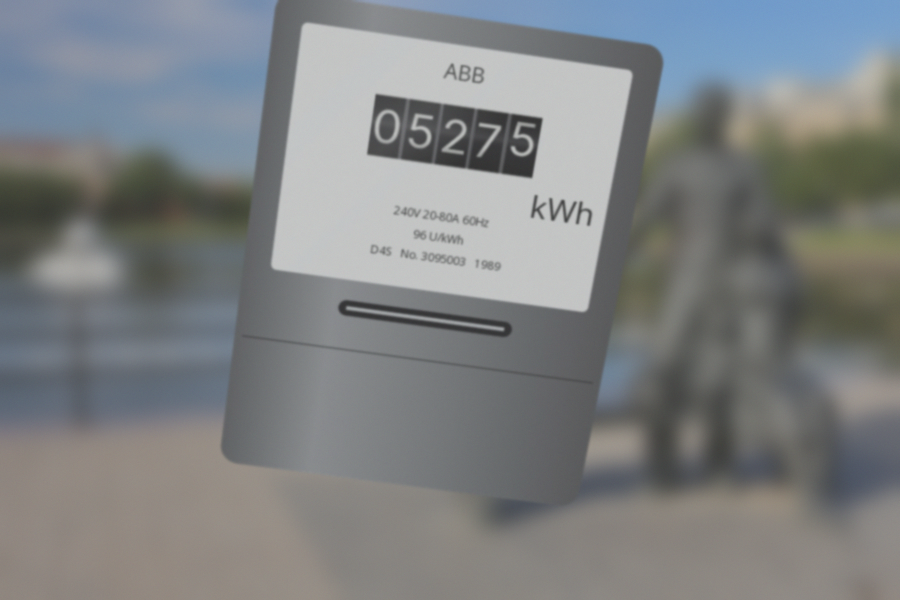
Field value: 5275 kWh
